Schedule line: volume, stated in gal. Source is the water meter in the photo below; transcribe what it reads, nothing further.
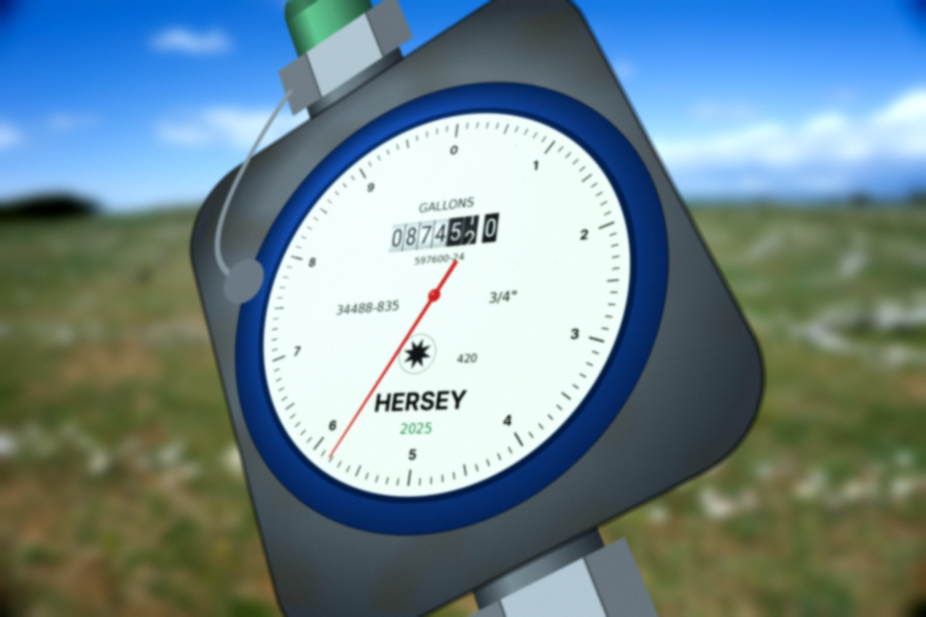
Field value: 874515.8 gal
